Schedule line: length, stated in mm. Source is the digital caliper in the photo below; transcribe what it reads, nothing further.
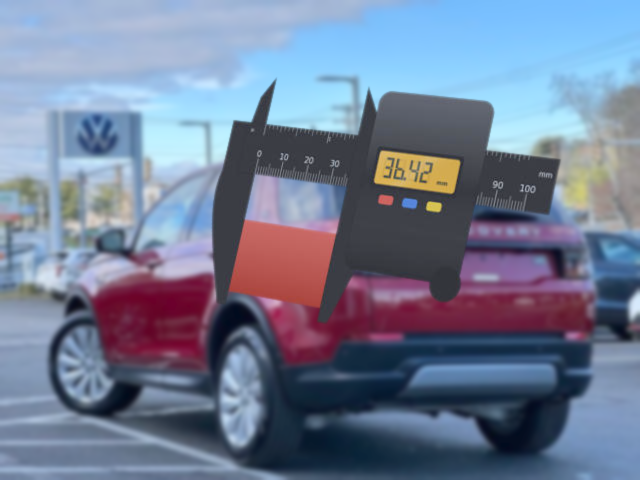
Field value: 36.42 mm
